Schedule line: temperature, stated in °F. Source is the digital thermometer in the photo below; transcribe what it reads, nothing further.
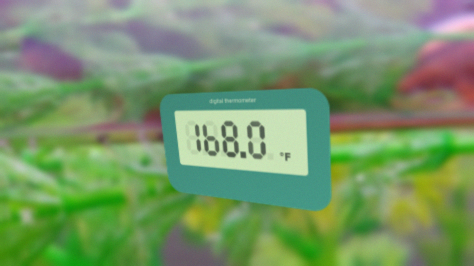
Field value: 168.0 °F
